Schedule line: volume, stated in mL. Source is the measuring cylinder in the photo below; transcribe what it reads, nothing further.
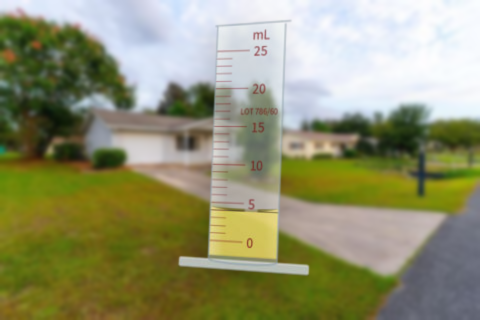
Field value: 4 mL
